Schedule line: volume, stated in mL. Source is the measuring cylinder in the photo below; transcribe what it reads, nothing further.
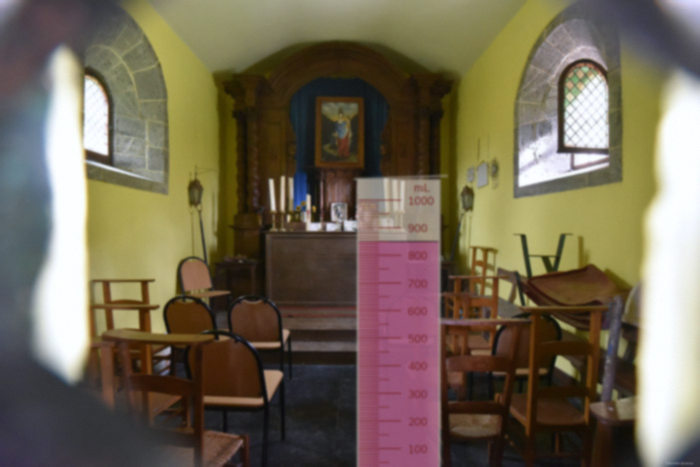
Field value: 850 mL
